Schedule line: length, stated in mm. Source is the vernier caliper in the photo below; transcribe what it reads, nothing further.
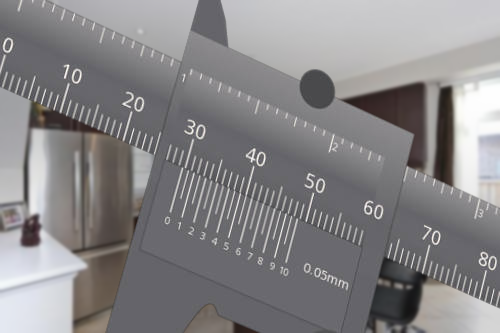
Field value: 29.6 mm
